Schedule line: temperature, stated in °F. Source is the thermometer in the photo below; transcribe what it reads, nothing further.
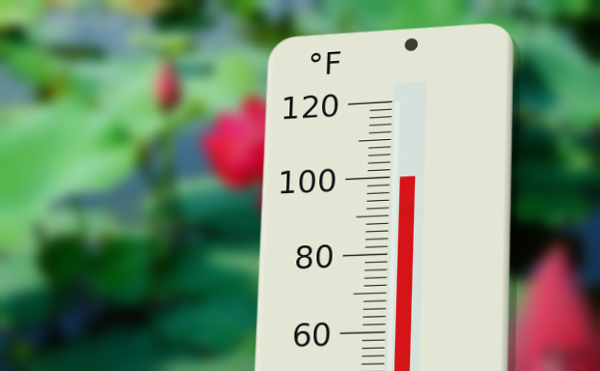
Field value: 100 °F
